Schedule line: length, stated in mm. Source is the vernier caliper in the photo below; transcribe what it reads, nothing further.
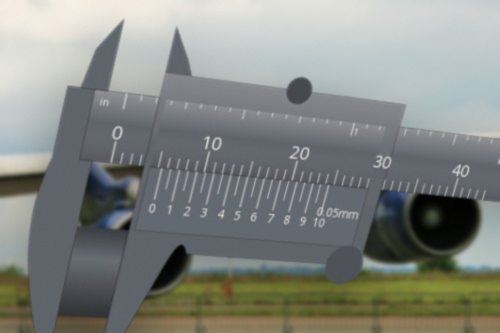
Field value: 5.4 mm
